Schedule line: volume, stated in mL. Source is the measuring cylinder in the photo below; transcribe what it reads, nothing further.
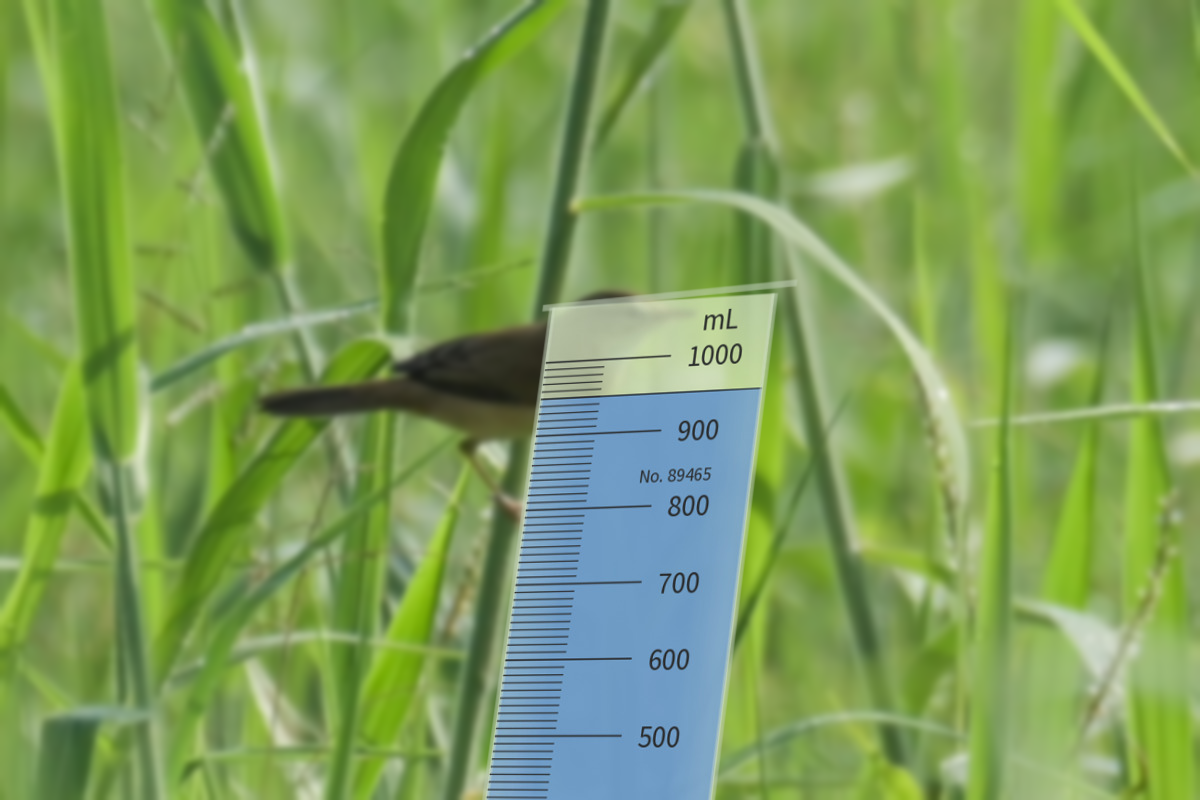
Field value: 950 mL
